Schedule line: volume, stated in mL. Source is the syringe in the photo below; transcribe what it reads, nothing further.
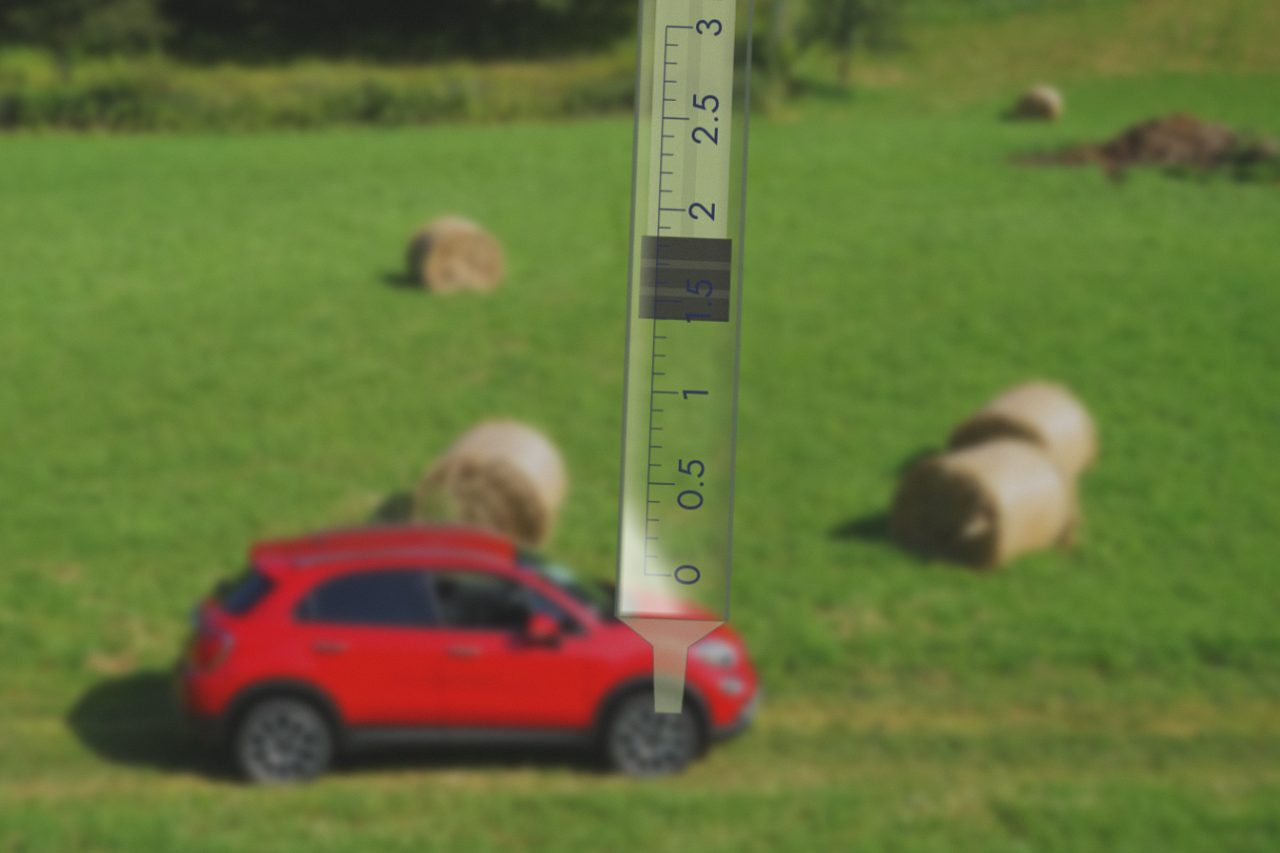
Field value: 1.4 mL
